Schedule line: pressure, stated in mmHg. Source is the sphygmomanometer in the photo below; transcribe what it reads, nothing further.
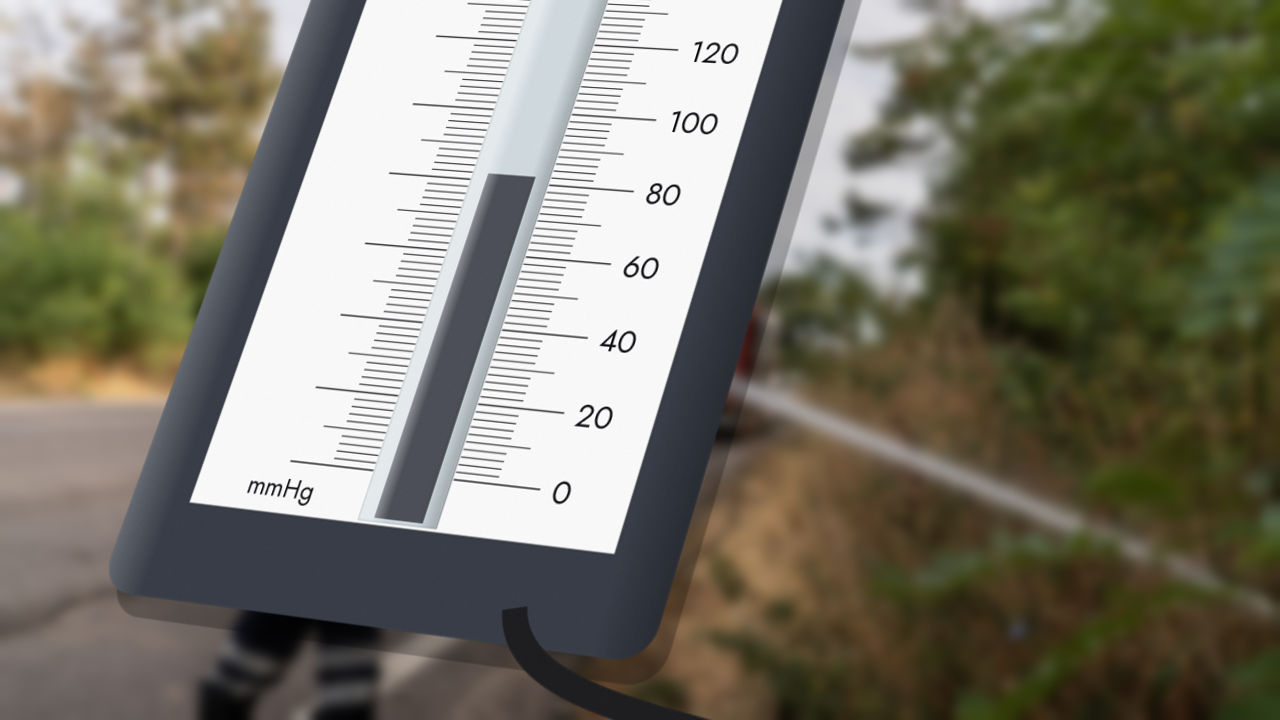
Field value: 82 mmHg
